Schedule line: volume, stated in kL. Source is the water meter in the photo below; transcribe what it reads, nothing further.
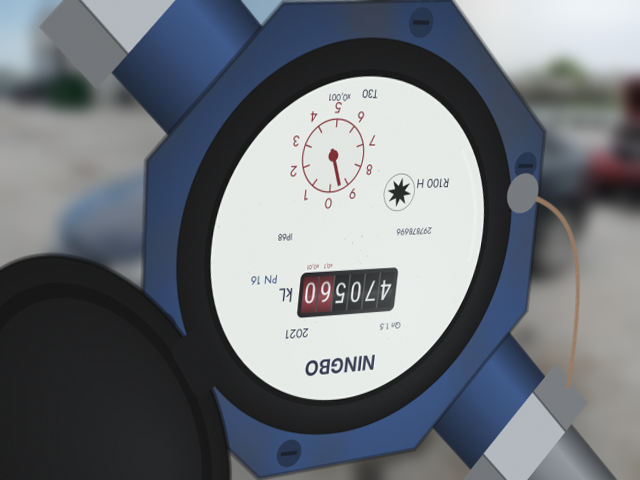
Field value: 4705.599 kL
